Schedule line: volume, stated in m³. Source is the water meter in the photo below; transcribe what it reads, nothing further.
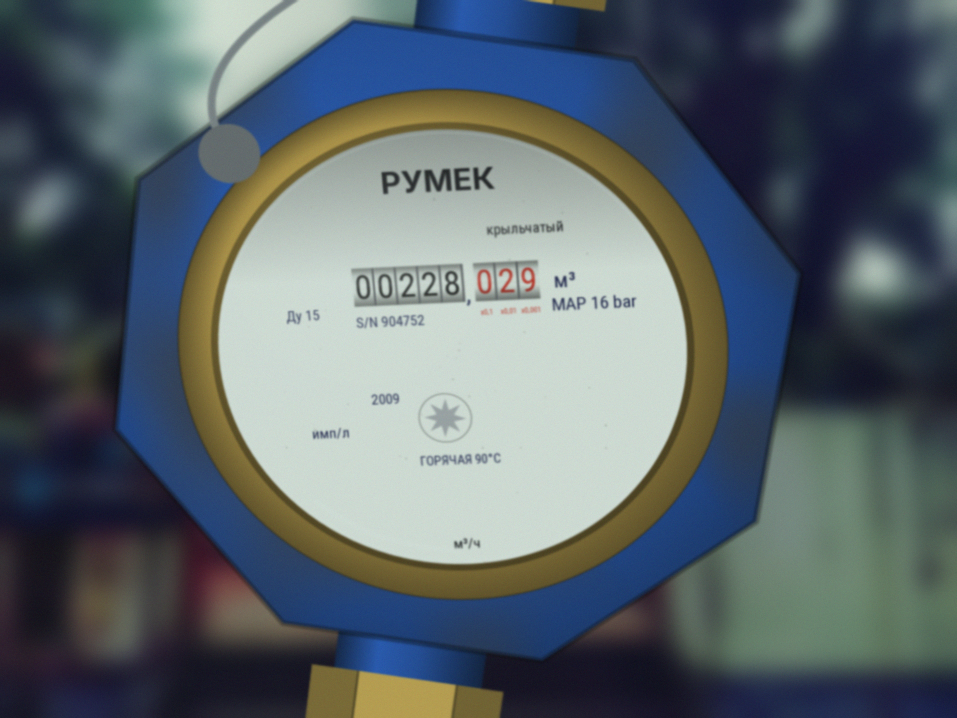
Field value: 228.029 m³
